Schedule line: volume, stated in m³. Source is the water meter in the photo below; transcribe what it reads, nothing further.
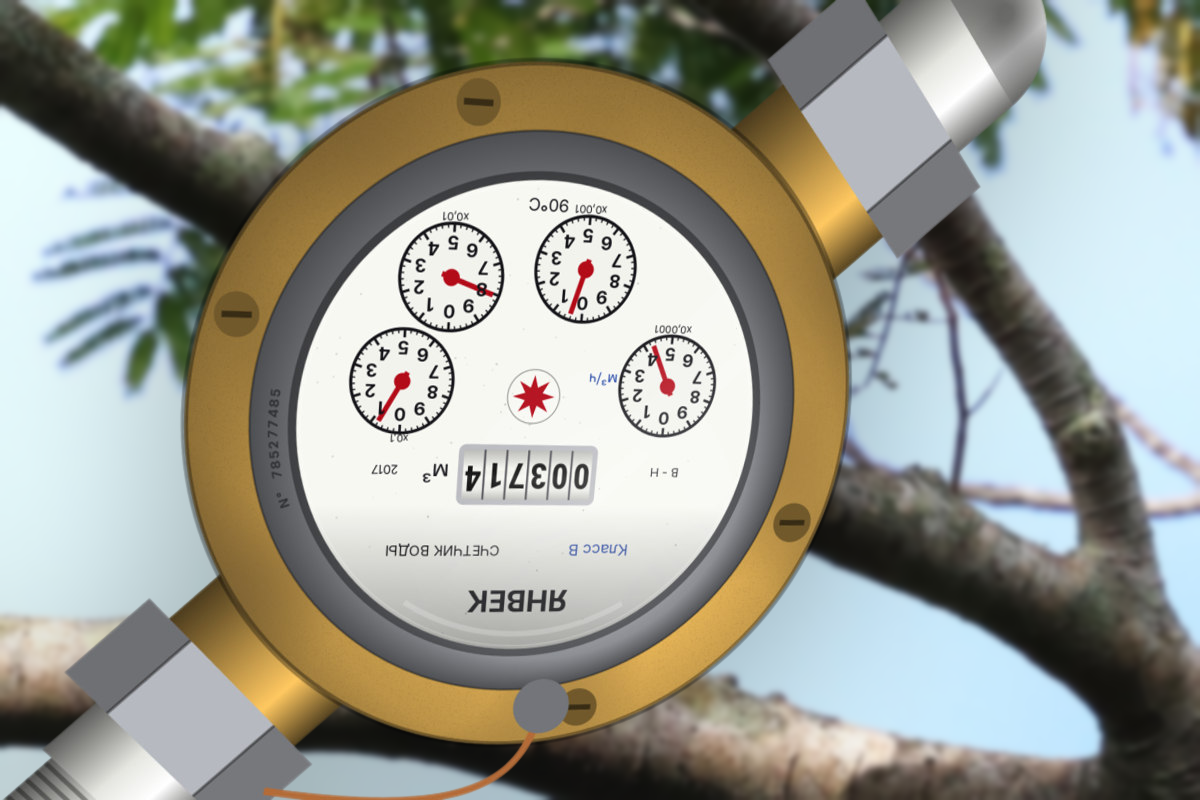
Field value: 3714.0804 m³
